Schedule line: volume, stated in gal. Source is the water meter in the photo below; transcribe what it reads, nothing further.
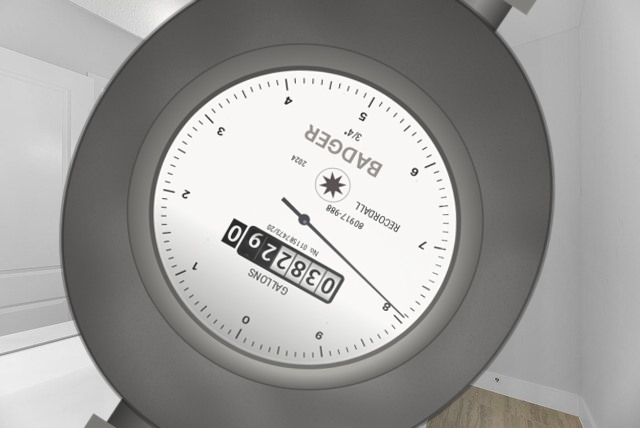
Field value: 382287.9 gal
